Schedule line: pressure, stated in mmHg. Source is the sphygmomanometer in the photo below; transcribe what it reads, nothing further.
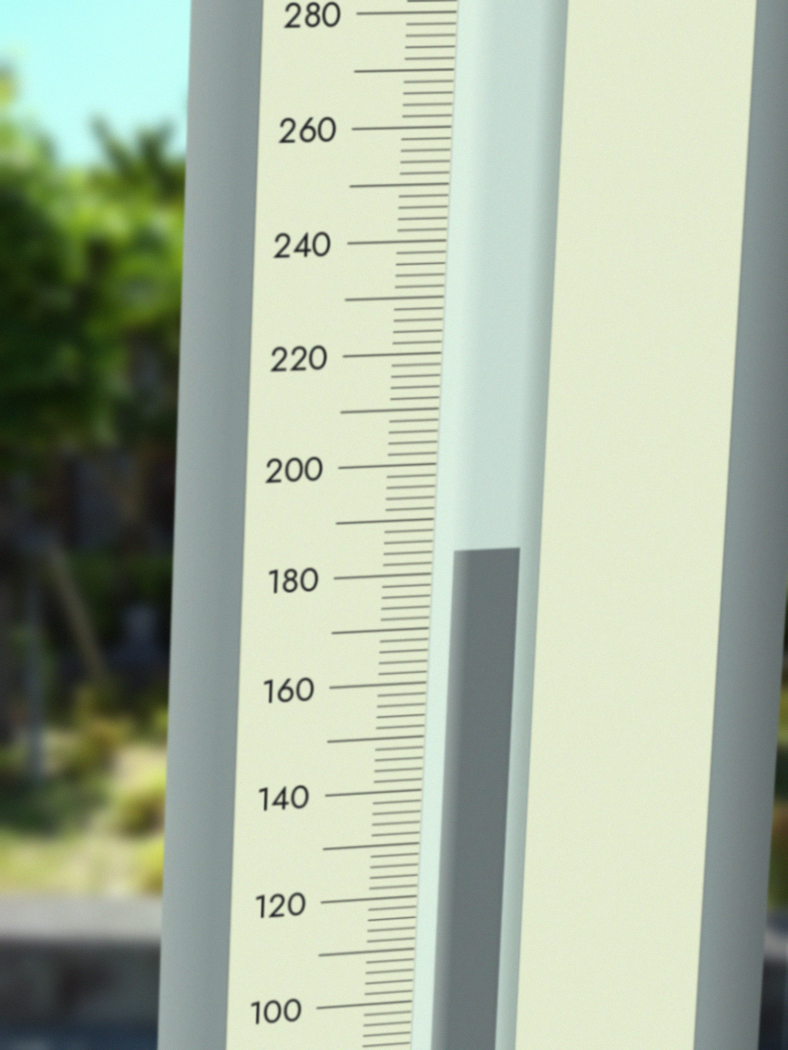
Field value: 184 mmHg
